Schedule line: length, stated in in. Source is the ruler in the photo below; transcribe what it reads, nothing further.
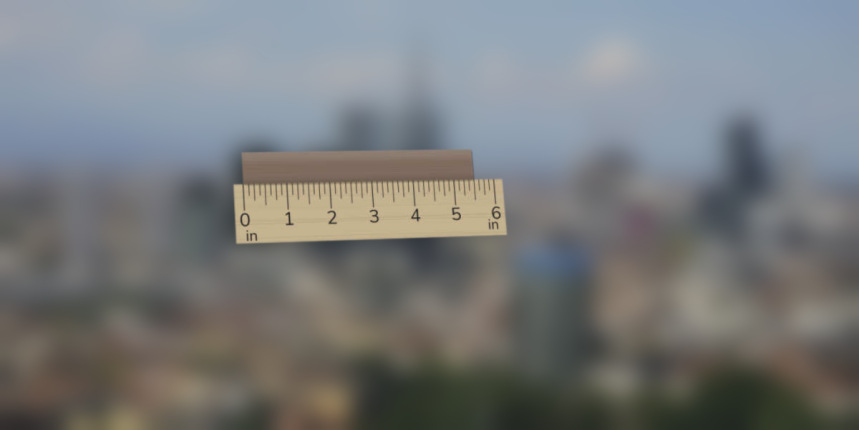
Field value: 5.5 in
